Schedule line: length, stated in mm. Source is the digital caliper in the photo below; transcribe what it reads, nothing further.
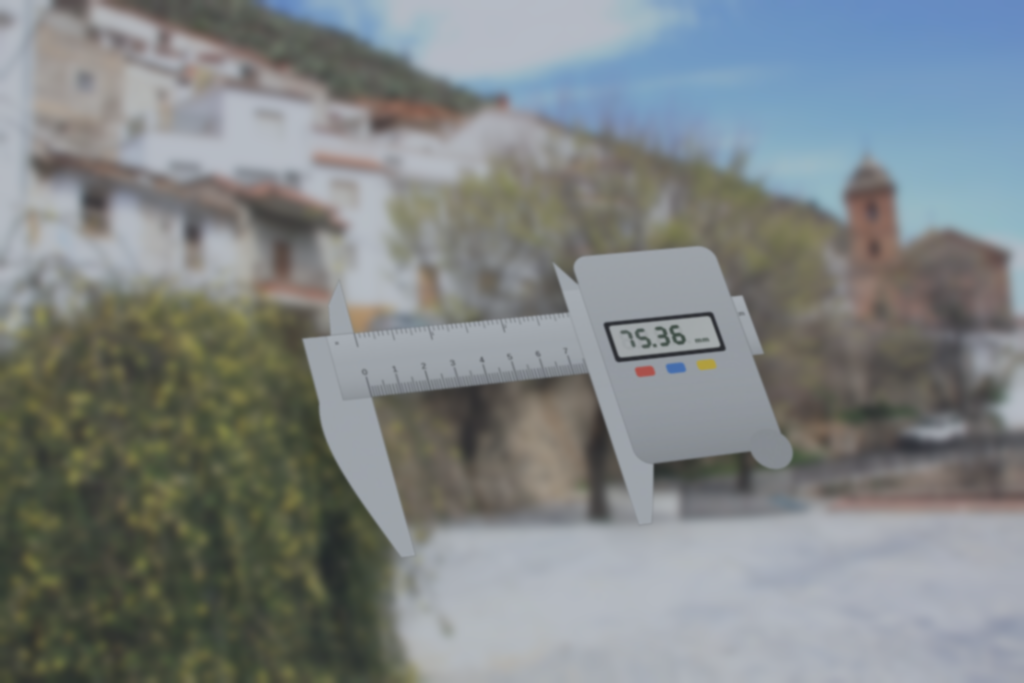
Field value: 75.36 mm
